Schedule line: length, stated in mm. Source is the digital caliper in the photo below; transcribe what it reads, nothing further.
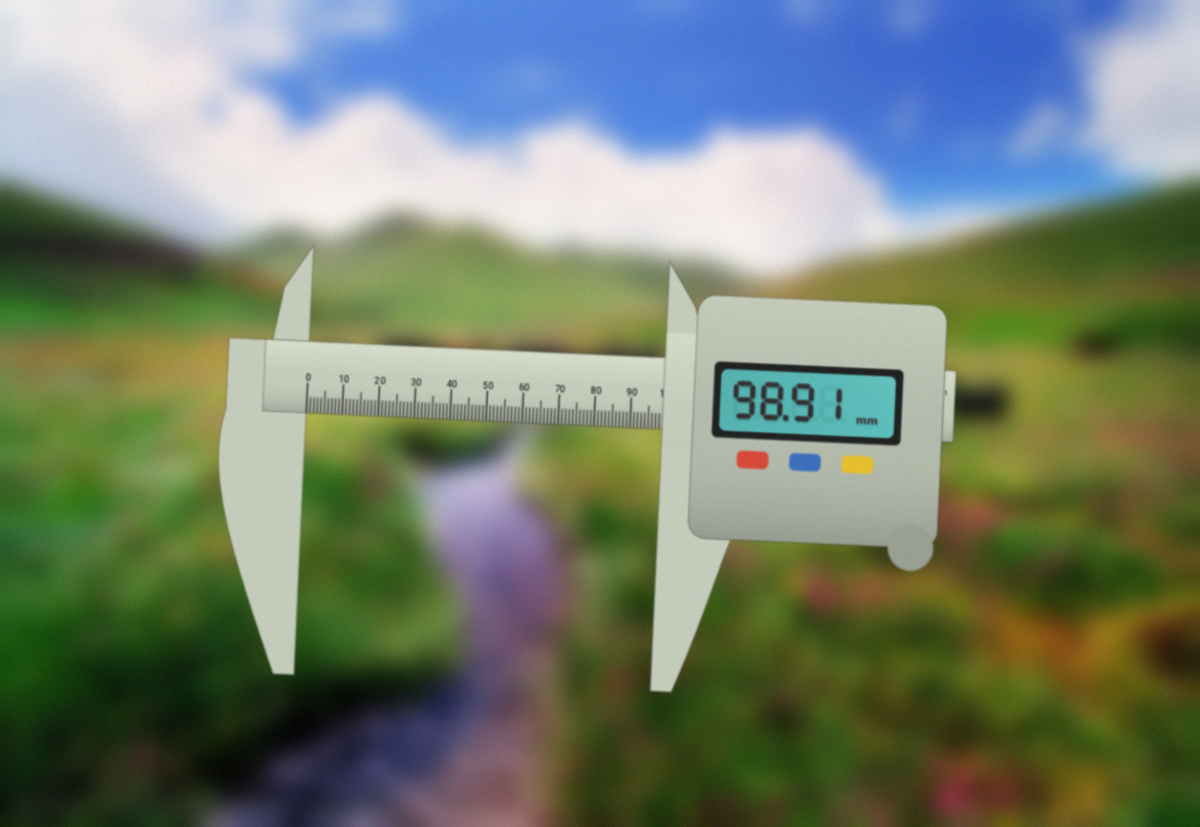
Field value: 98.91 mm
